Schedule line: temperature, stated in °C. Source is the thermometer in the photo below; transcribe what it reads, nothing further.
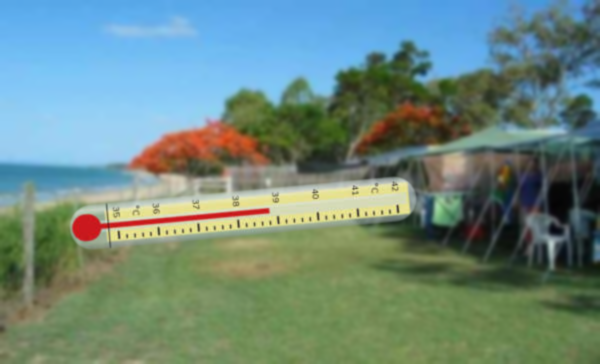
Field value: 38.8 °C
